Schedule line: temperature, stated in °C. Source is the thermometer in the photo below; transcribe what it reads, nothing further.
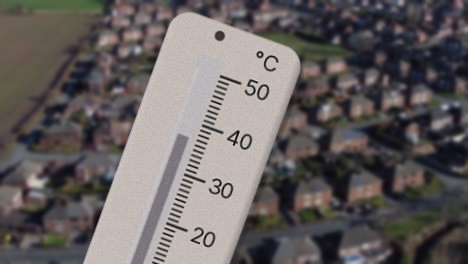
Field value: 37 °C
